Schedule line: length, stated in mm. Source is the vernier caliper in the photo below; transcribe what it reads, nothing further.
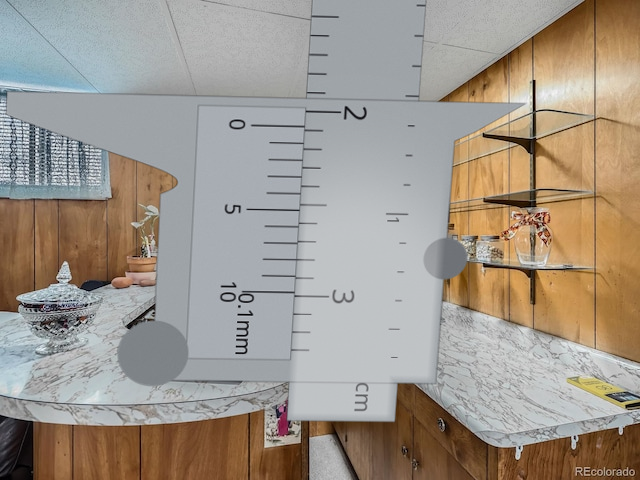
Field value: 20.8 mm
